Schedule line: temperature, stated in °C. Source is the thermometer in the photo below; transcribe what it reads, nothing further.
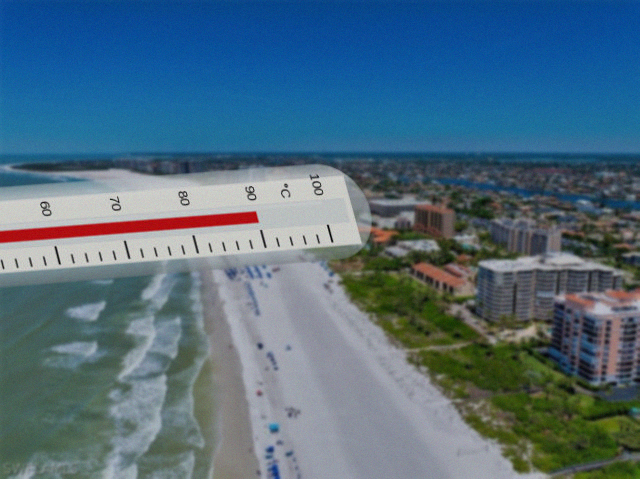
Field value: 90 °C
